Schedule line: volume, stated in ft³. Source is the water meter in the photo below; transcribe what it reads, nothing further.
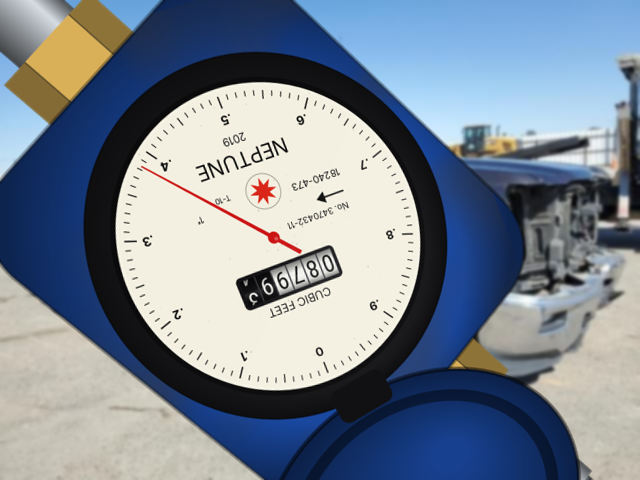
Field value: 87993.38 ft³
